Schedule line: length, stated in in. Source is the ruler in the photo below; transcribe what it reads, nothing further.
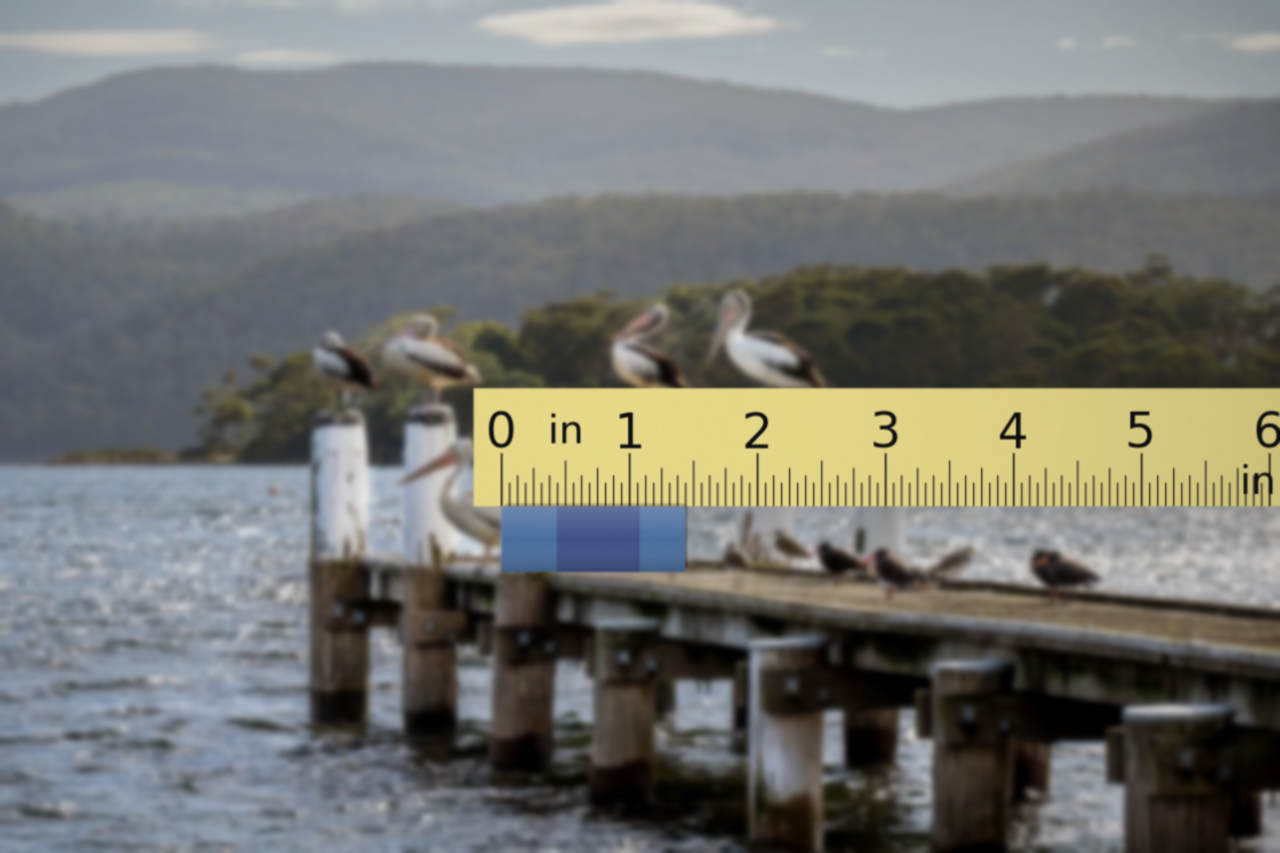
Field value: 1.4375 in
